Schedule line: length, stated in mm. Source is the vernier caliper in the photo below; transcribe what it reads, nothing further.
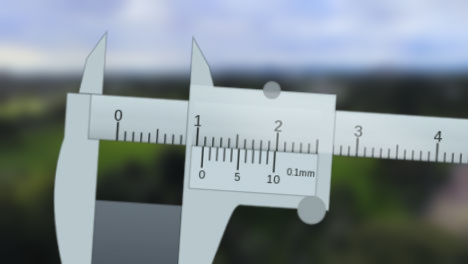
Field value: 10.8 mm
